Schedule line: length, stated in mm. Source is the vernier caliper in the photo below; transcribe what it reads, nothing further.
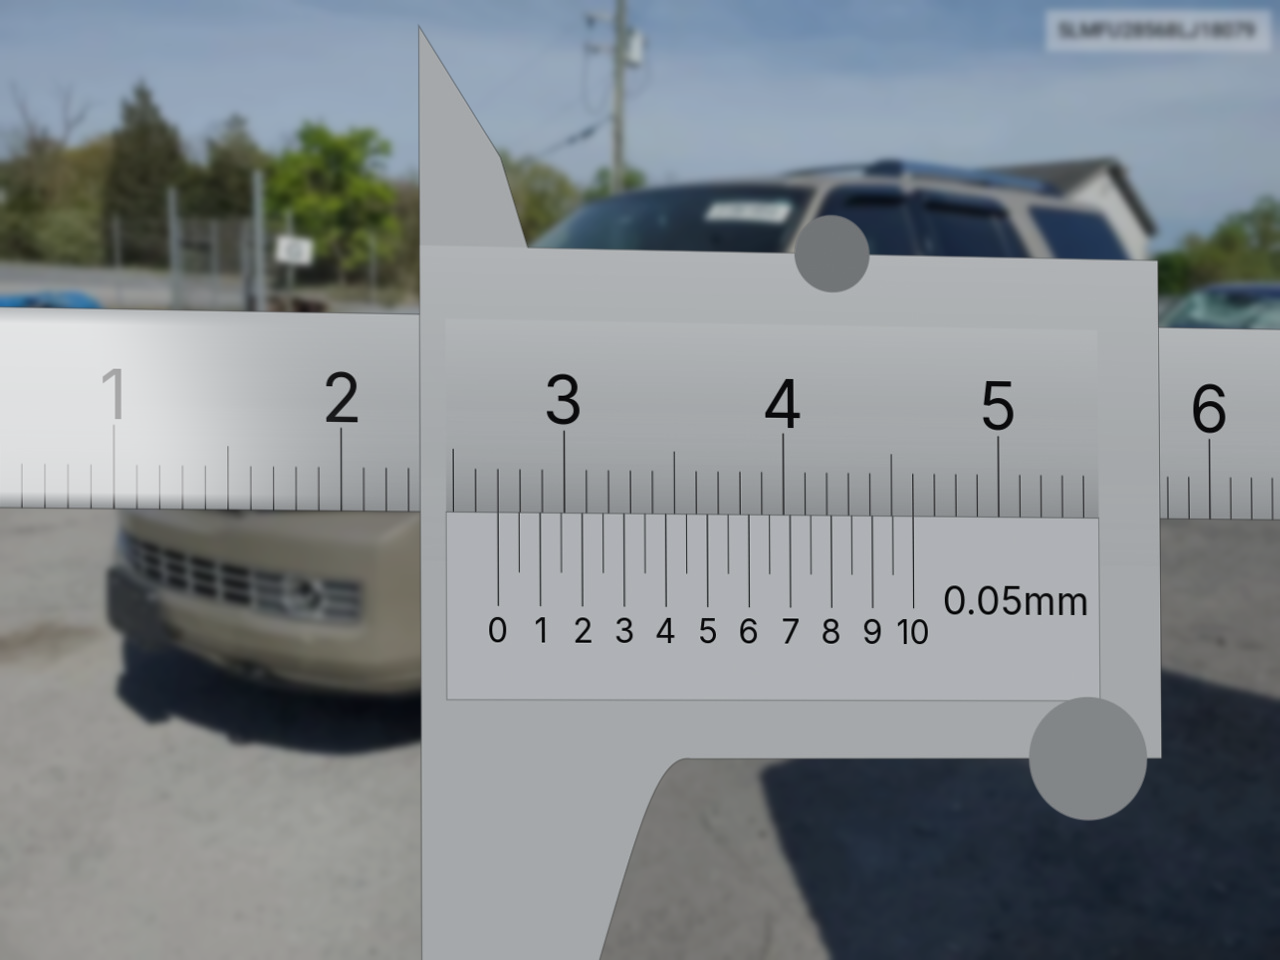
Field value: 27.0 mm
